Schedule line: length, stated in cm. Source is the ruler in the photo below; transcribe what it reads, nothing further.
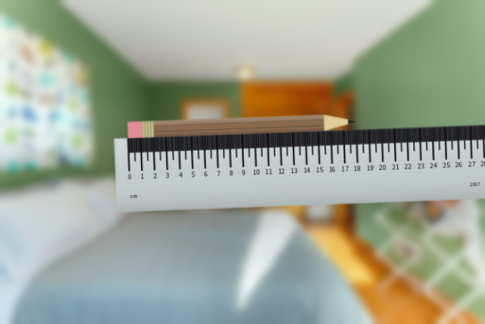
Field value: 18 cm
